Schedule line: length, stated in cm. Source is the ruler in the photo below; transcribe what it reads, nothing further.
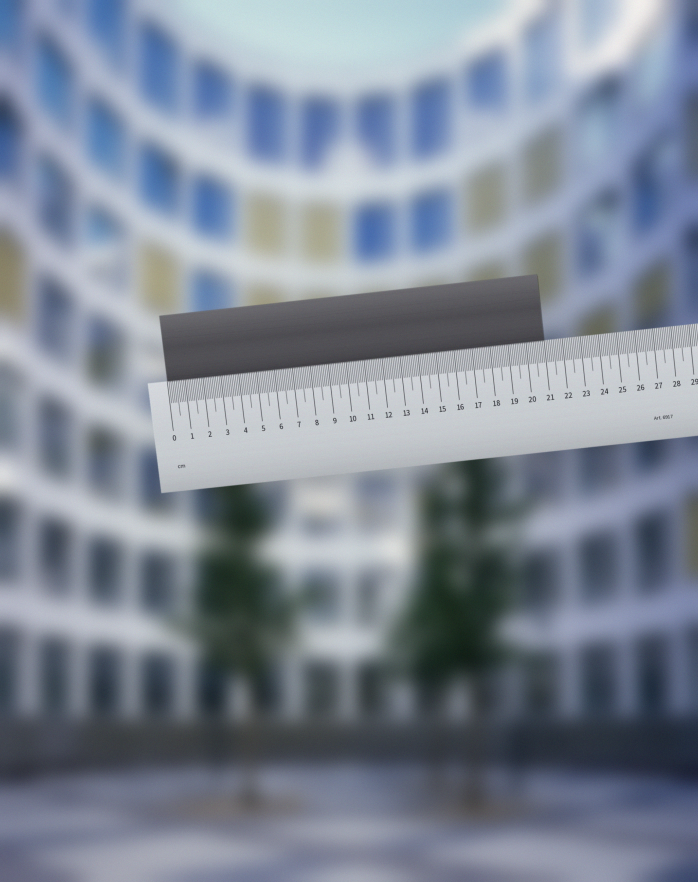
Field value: 21 cm
